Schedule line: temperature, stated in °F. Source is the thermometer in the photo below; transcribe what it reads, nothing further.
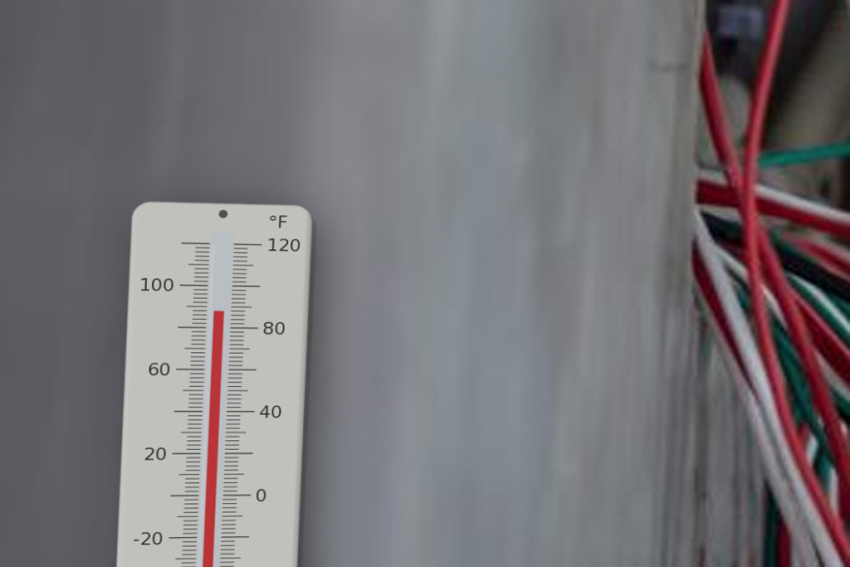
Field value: 88 °F
